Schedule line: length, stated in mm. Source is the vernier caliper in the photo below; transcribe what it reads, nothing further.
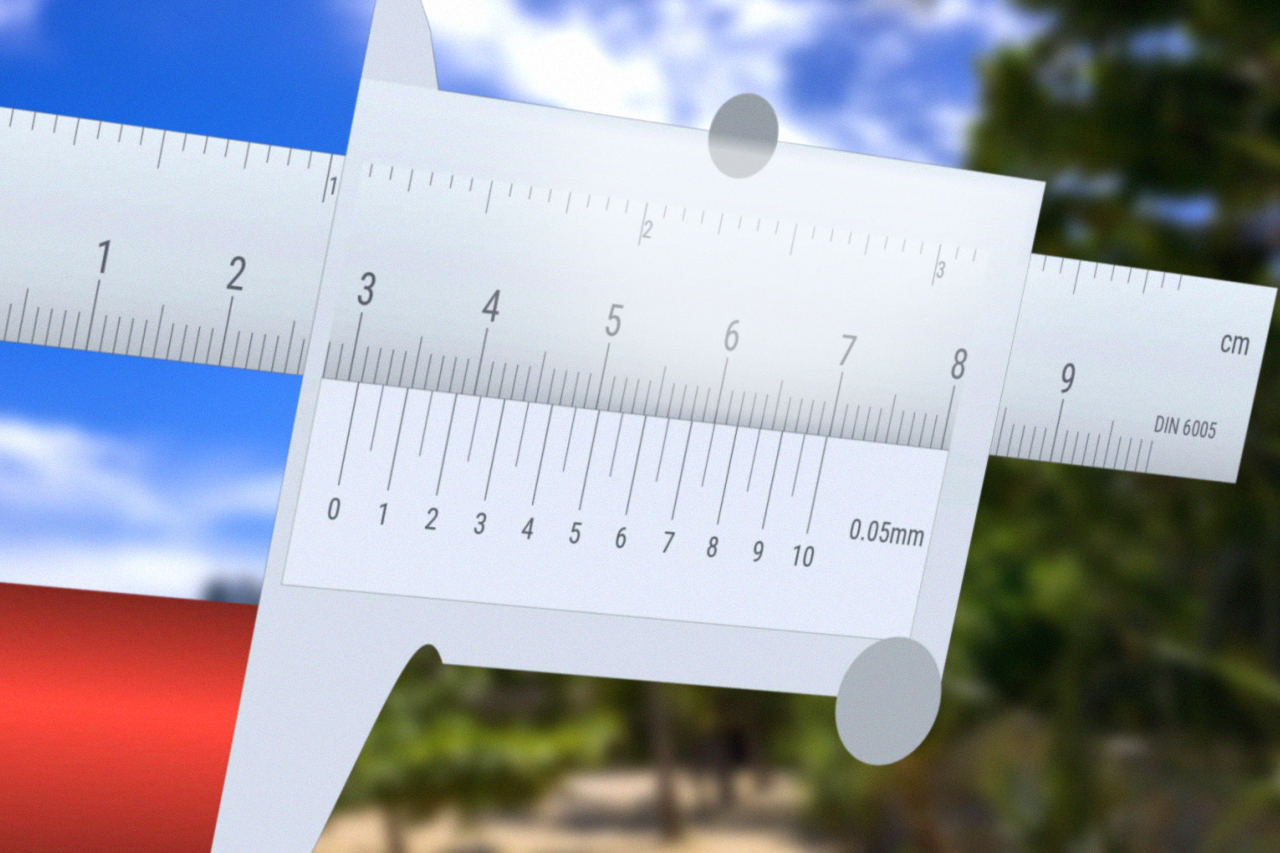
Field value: 30.8 mm
